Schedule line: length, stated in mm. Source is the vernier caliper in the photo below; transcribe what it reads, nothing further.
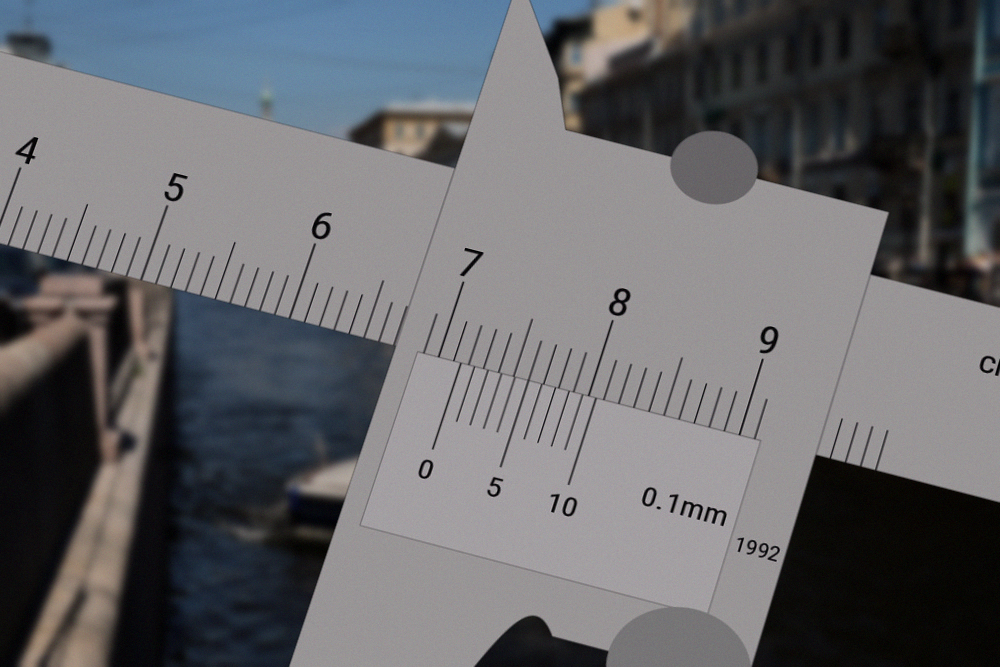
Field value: 71.5 mm
